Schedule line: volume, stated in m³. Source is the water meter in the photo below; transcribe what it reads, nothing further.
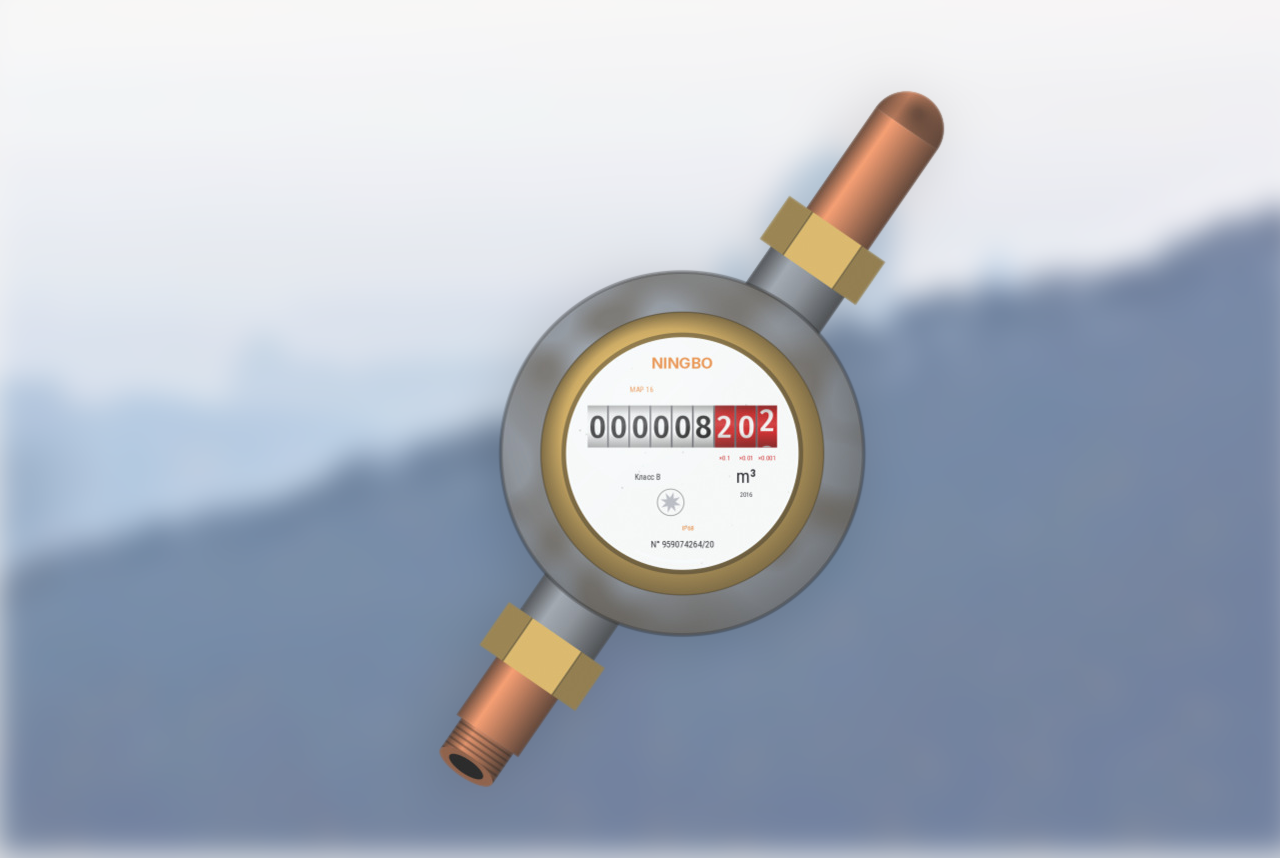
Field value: 8.202 m³
